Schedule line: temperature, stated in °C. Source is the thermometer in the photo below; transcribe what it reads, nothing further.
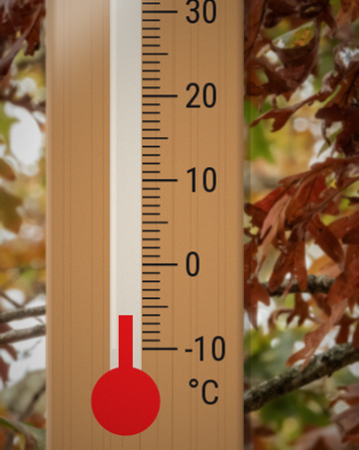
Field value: -6 °C
